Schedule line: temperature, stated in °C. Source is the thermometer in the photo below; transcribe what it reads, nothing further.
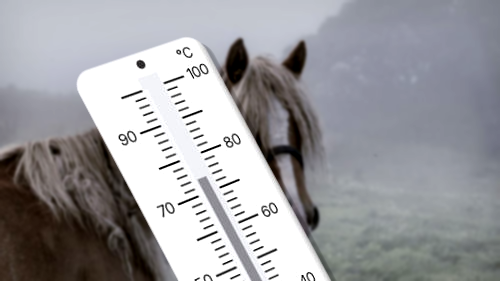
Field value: 74 °C
